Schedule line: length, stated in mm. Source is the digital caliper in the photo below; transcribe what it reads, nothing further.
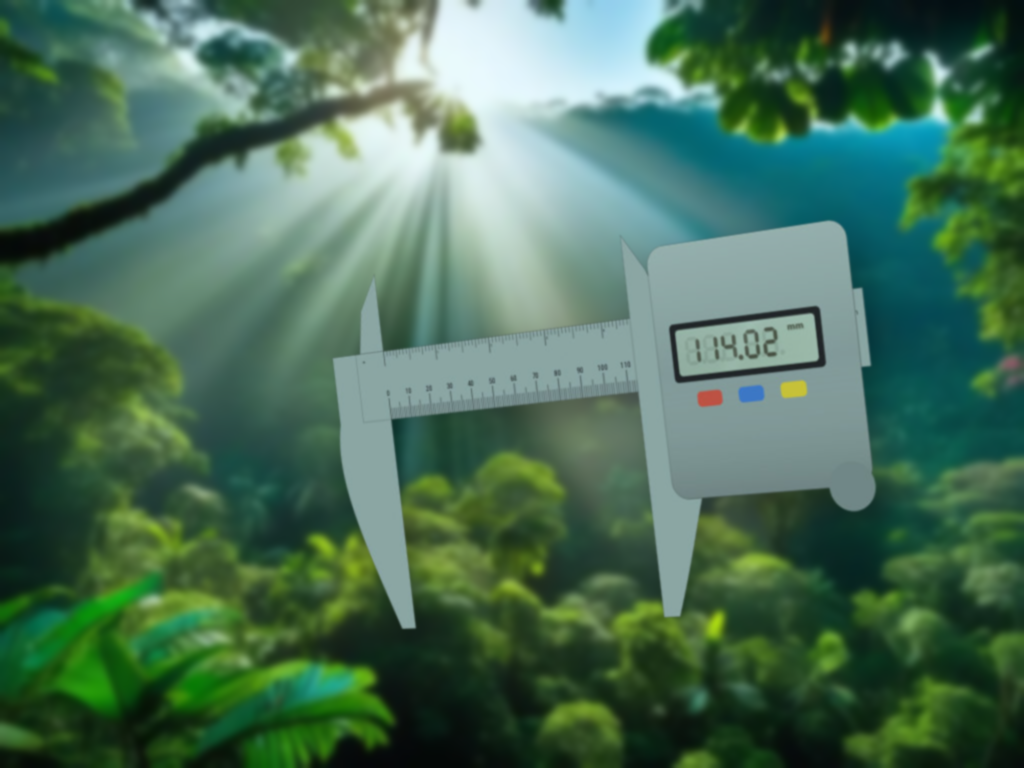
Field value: 114.02 mm
